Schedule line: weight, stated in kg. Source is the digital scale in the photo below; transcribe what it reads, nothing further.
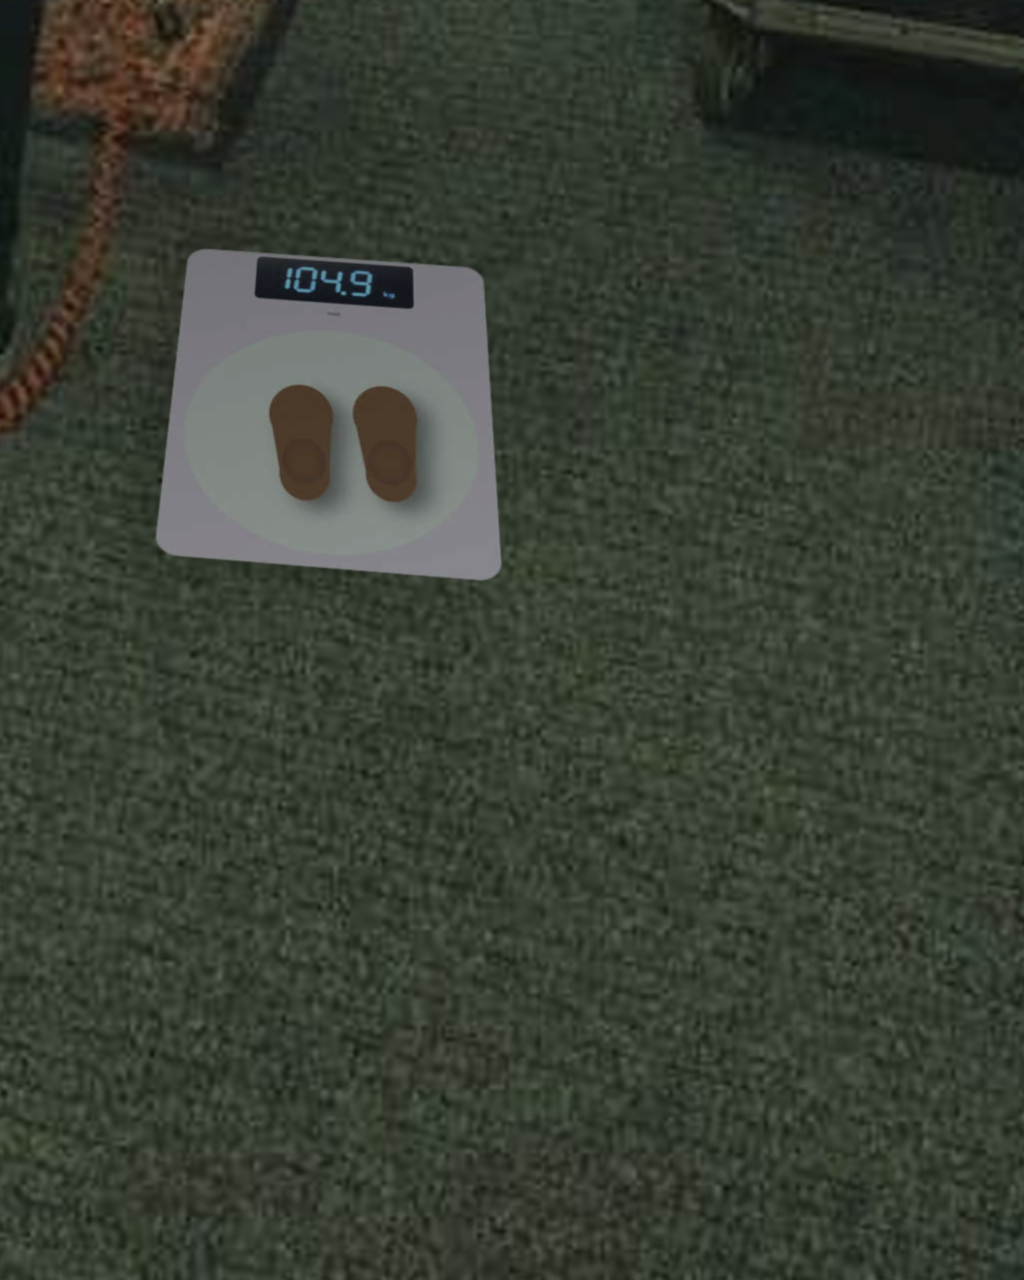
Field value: 104.9 kg
